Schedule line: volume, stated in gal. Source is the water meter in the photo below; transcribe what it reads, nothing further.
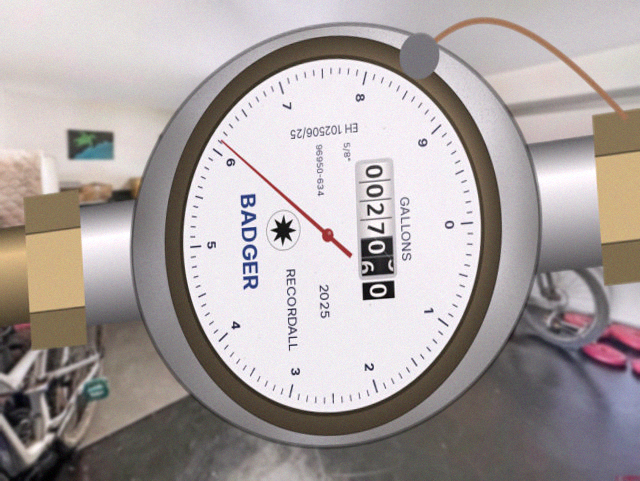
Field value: 27056.1 gal
